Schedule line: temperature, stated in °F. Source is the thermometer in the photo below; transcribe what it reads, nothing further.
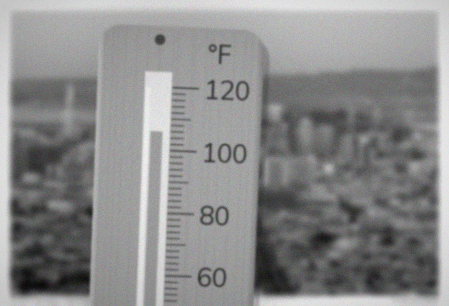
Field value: 106 °F
